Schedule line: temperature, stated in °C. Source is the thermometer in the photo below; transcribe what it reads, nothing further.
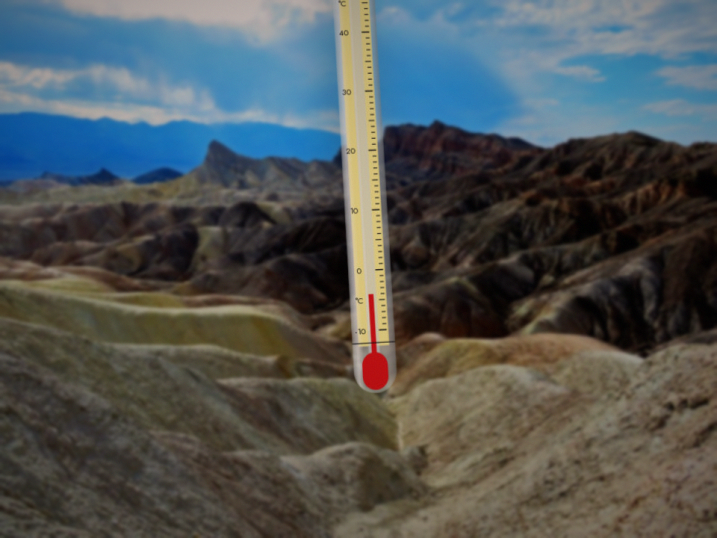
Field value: -4 °C
